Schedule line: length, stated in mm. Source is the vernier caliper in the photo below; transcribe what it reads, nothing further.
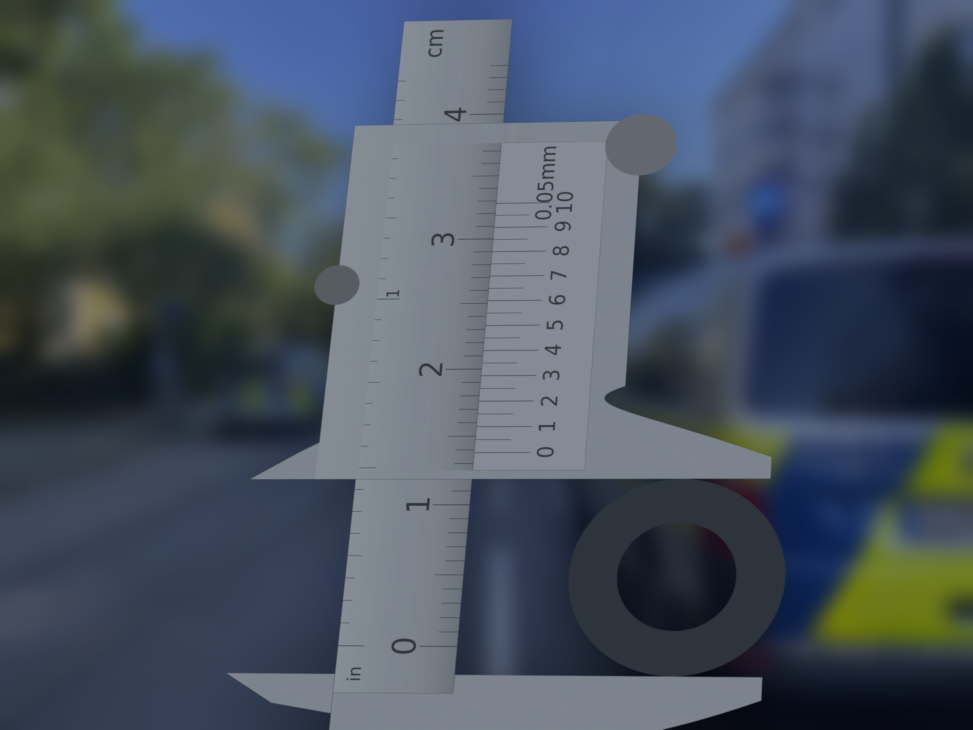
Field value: 13.8 mm
